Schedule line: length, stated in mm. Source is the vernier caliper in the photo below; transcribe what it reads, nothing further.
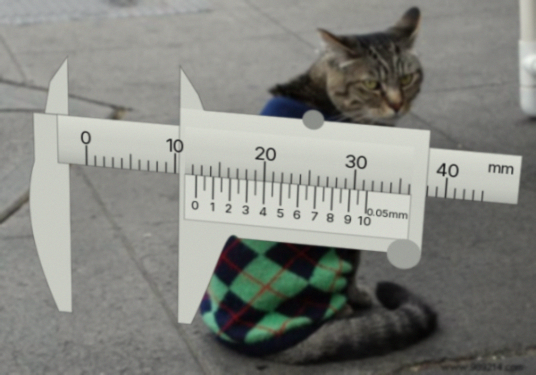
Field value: 12.4 mm
